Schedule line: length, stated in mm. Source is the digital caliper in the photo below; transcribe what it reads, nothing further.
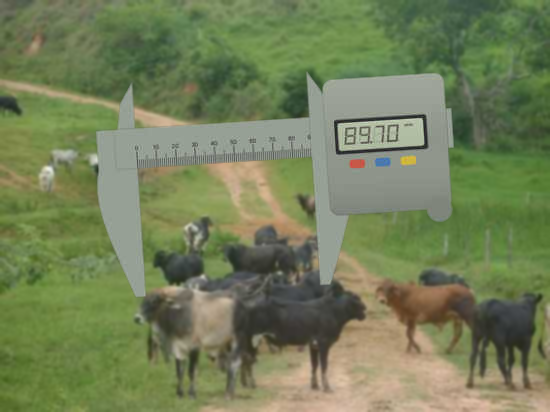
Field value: 89.70 mm
